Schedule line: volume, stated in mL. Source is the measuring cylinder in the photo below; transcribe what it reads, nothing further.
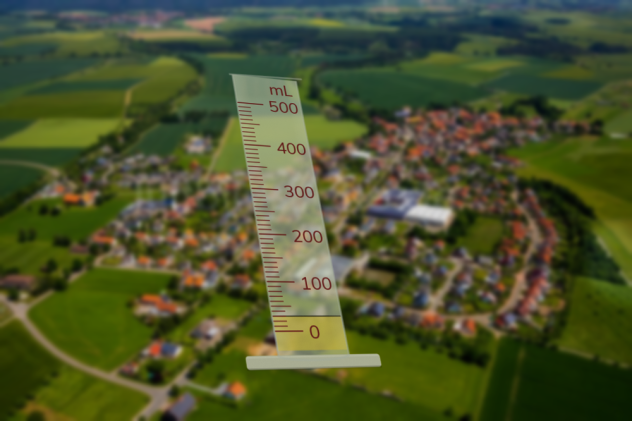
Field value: 30 mL
